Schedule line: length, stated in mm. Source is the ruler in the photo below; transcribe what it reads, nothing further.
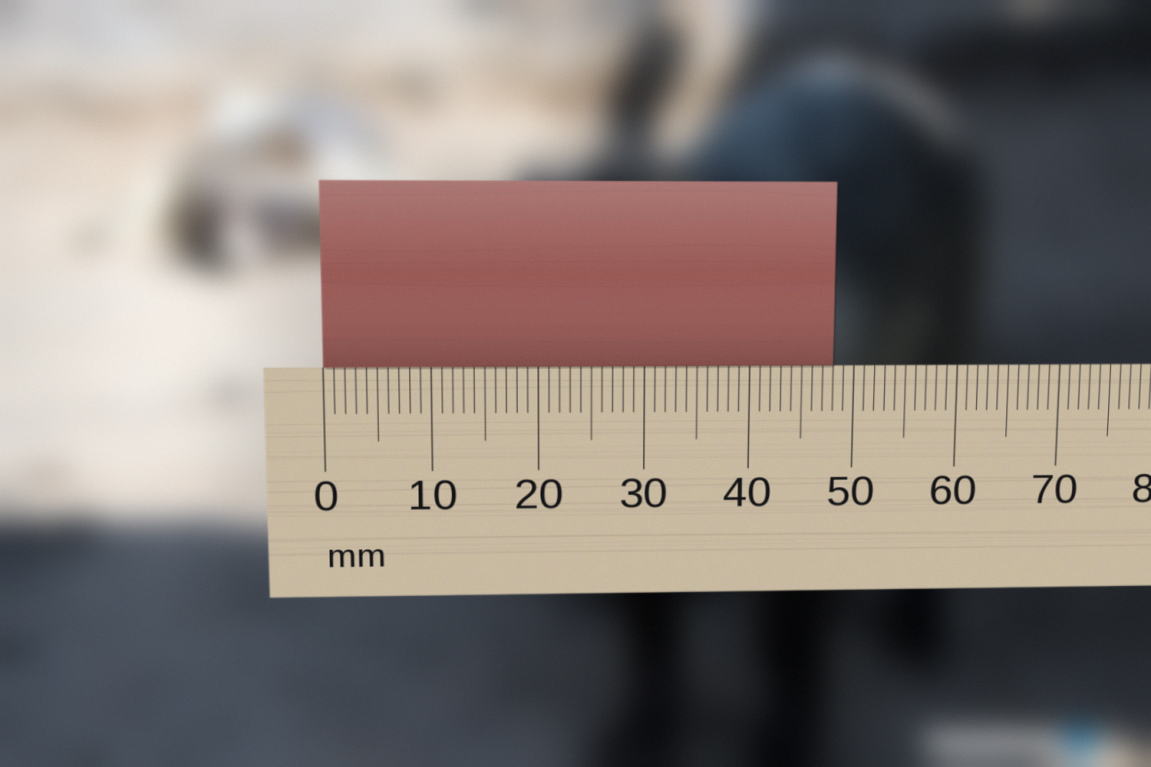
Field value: 48 mm
